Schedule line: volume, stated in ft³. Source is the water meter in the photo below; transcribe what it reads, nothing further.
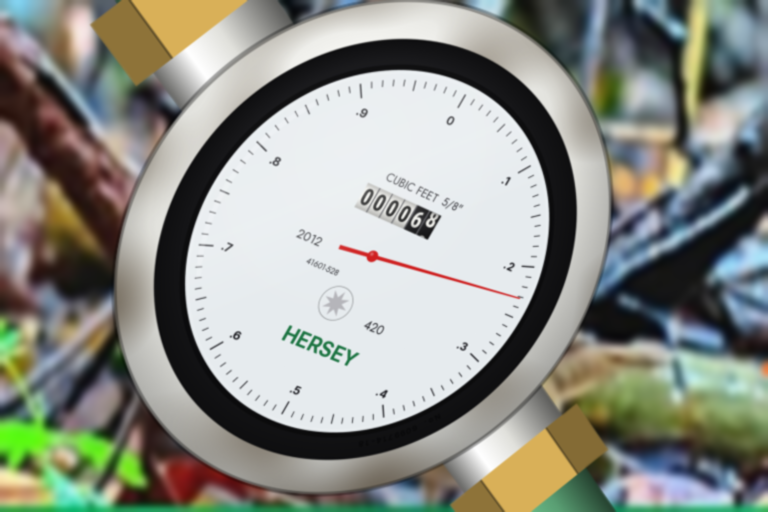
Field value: 68.23 ft³
